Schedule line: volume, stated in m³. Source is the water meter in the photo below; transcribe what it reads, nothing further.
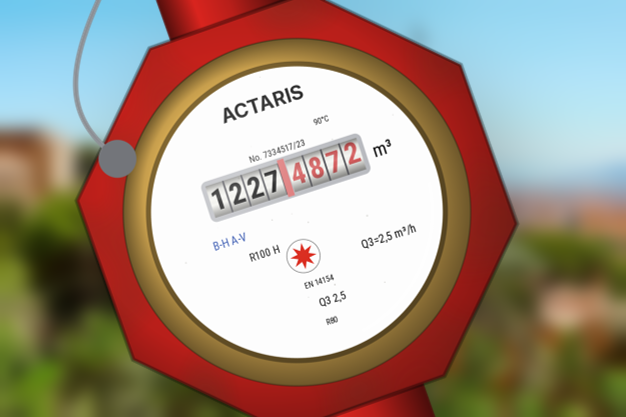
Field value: 1227.4872 m³
